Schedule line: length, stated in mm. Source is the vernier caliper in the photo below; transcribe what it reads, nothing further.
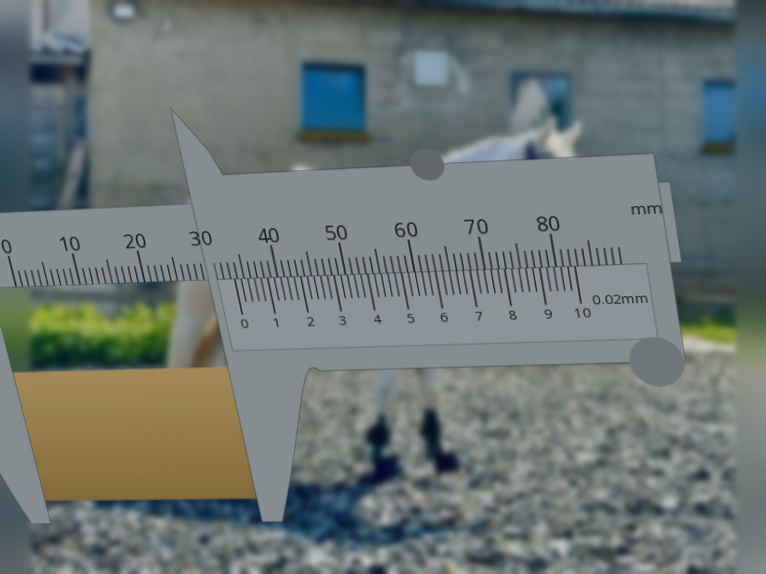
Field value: 33.6 mm
